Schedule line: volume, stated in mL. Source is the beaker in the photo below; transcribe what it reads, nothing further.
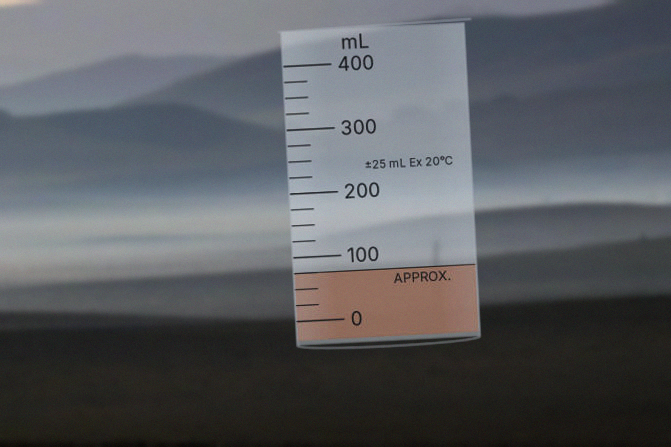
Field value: 75 mL
